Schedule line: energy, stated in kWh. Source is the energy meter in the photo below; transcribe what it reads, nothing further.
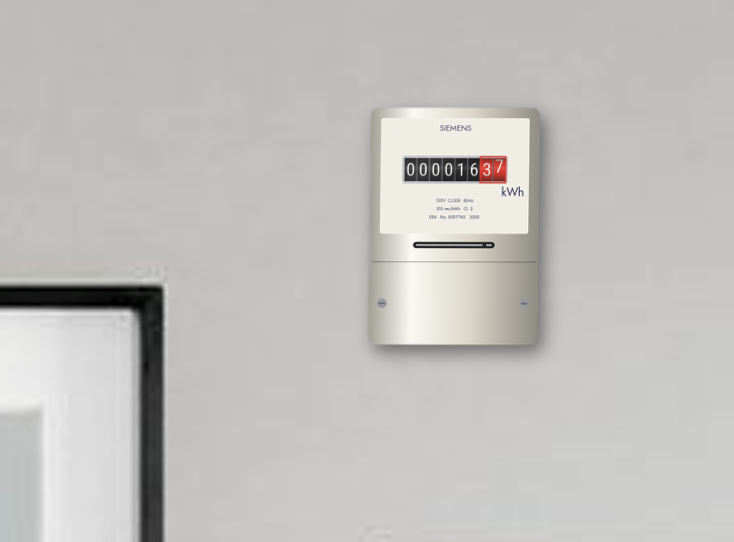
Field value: 16.37 kWh
